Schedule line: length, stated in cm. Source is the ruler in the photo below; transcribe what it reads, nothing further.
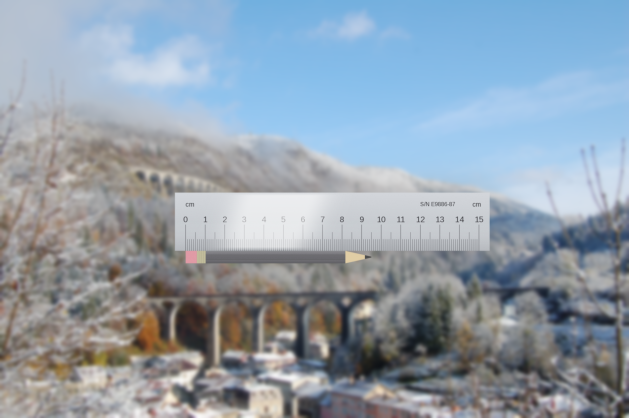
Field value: 9.5 cm
